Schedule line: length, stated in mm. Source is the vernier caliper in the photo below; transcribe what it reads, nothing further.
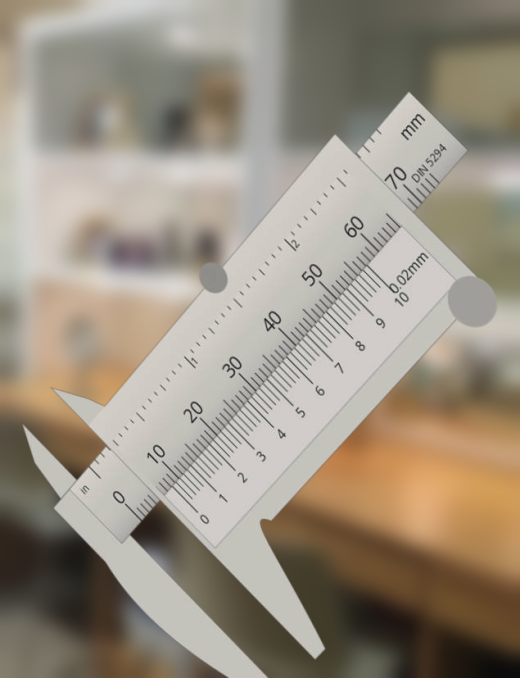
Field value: 8.2 mm
